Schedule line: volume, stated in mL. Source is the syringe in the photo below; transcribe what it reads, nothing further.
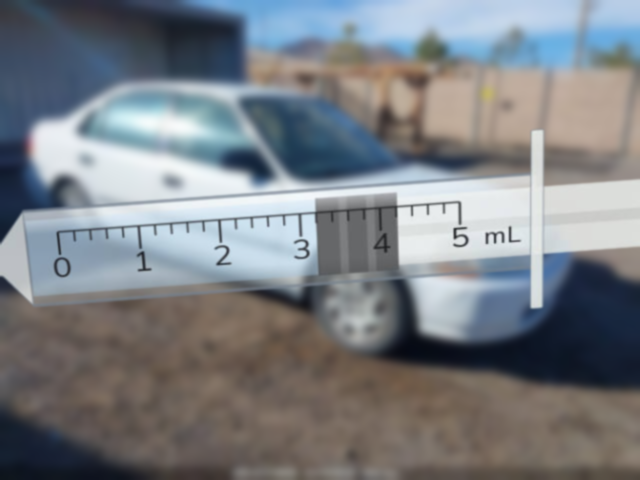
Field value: 3.2 mL
